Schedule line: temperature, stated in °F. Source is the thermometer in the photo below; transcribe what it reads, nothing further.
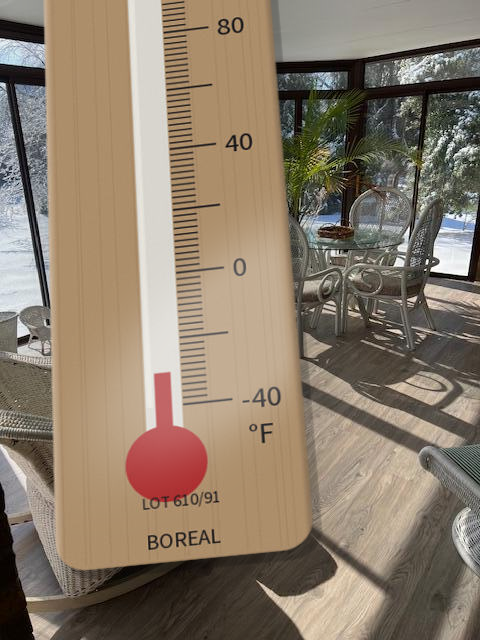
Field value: -30 °F
